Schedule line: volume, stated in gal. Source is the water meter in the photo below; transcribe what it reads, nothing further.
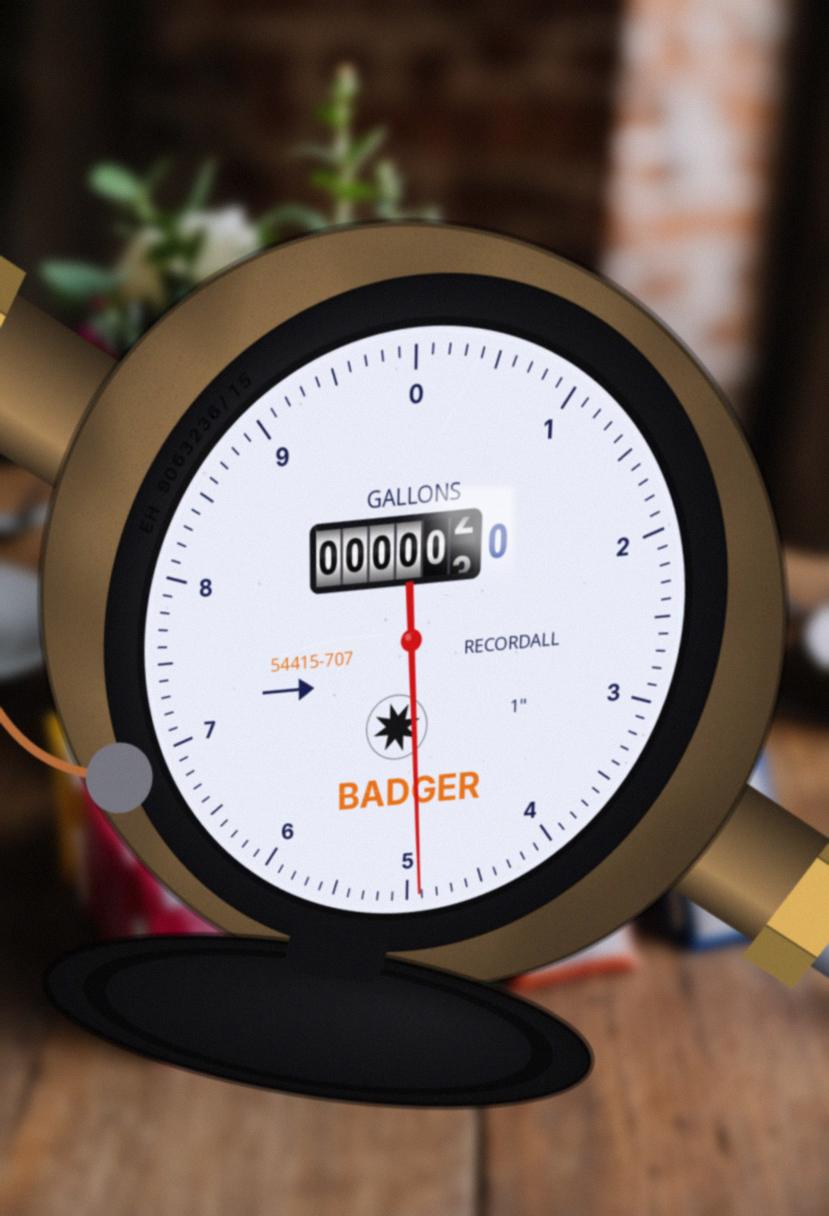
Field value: 24.9 gal
